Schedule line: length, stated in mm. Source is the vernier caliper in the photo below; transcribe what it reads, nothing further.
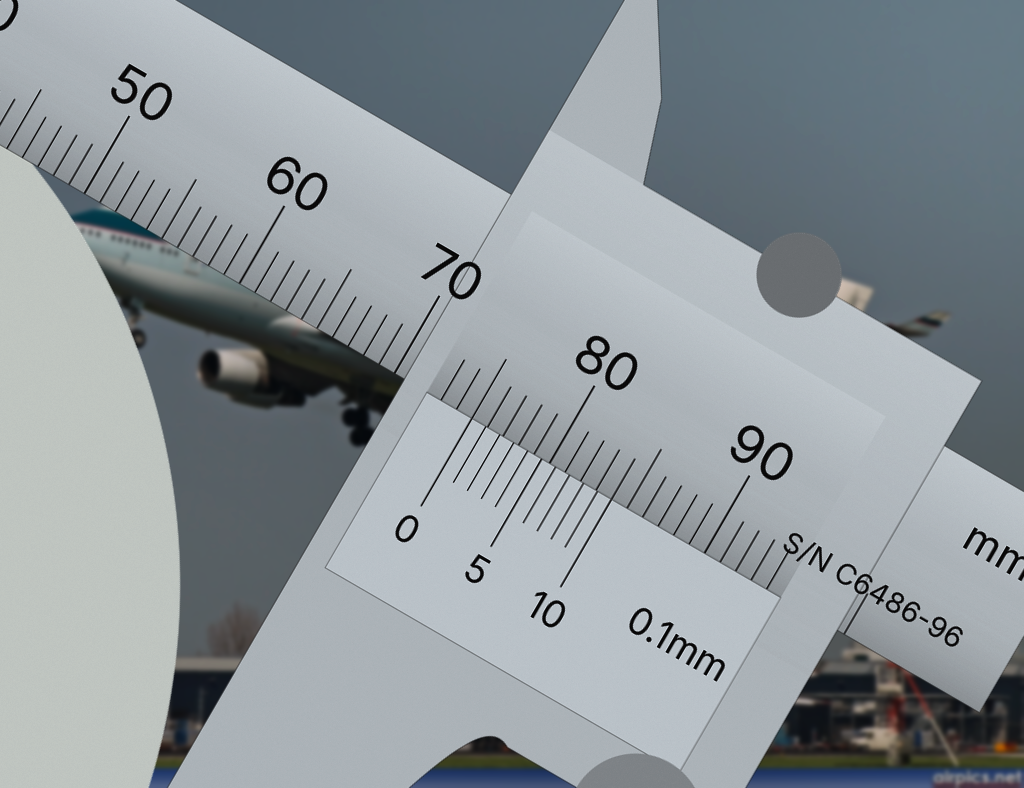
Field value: 75.0 mm
